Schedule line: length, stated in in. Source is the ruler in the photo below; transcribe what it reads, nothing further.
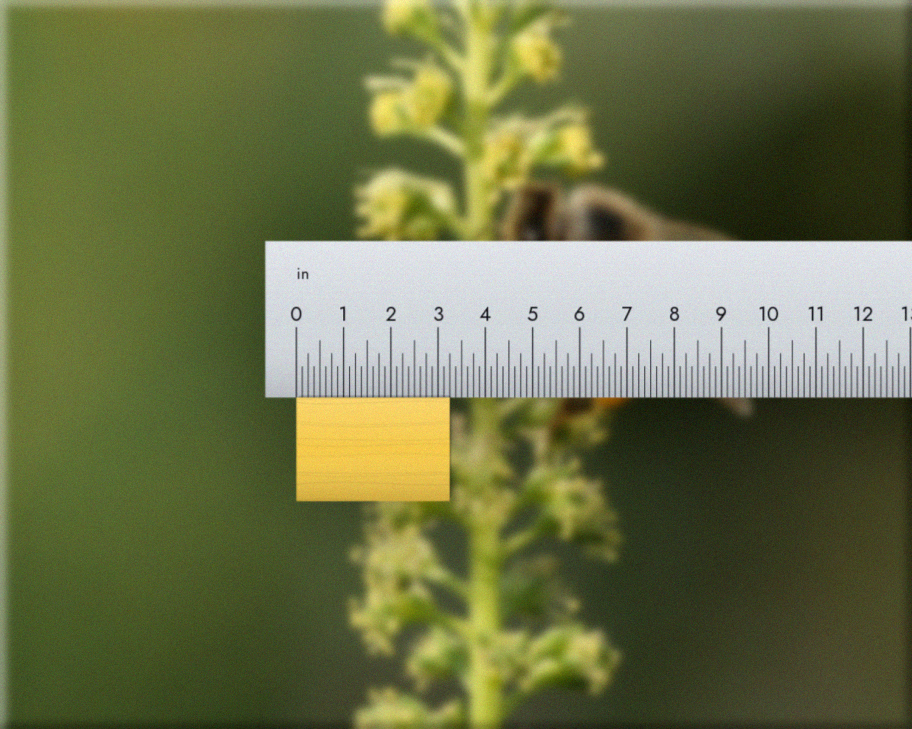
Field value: 3.25 in
